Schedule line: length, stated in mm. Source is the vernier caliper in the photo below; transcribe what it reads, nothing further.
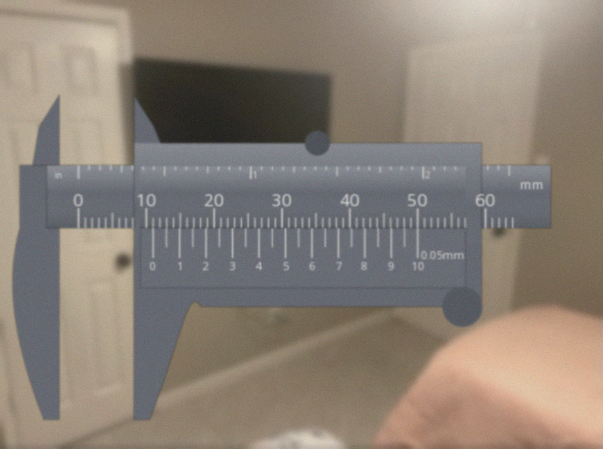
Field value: 11.0 mm
